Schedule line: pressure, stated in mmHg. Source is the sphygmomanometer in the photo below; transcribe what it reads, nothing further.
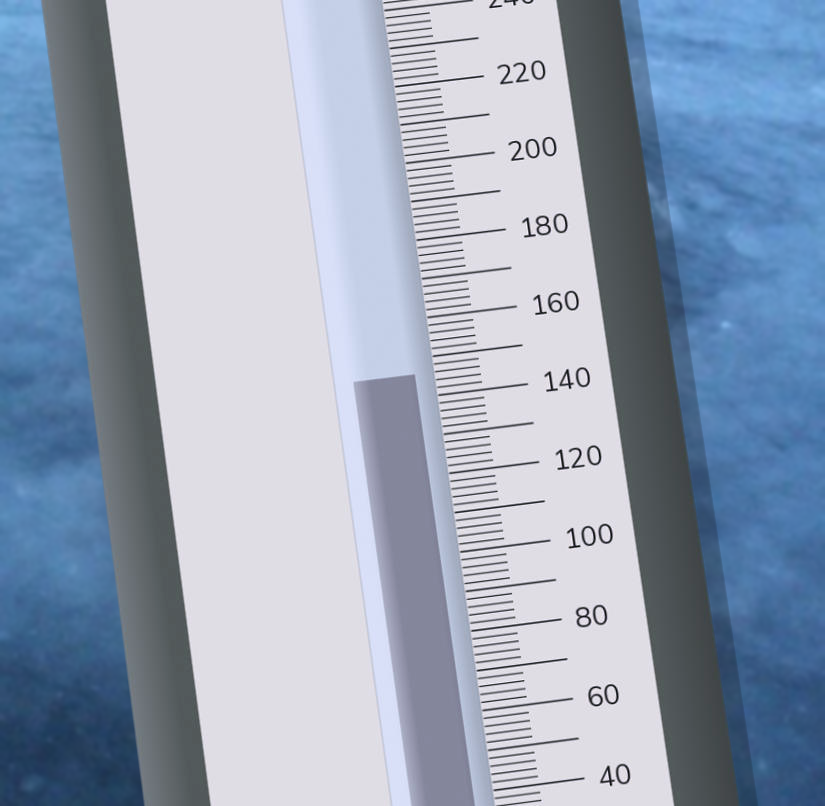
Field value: 146 mmHg
